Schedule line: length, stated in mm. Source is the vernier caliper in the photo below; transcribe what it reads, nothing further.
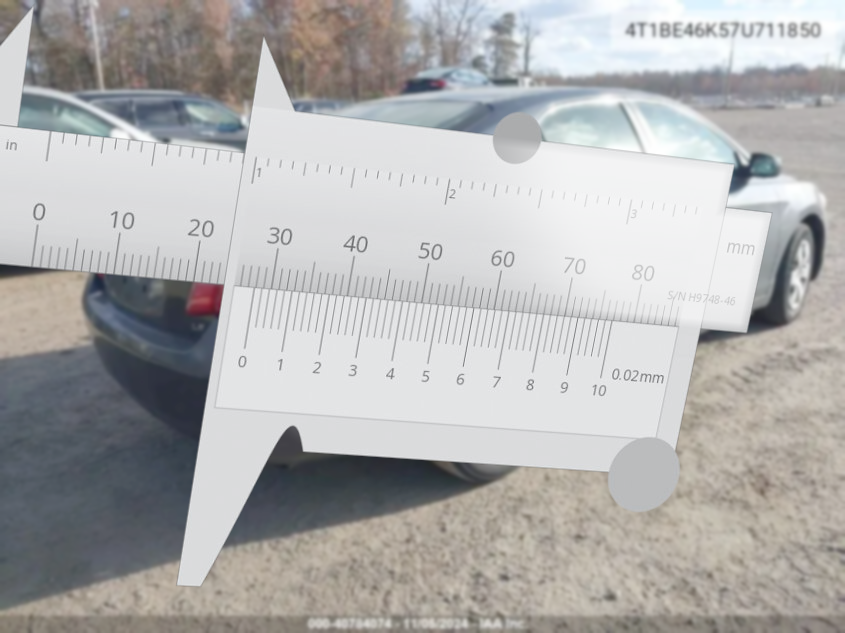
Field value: 27.8 mm
